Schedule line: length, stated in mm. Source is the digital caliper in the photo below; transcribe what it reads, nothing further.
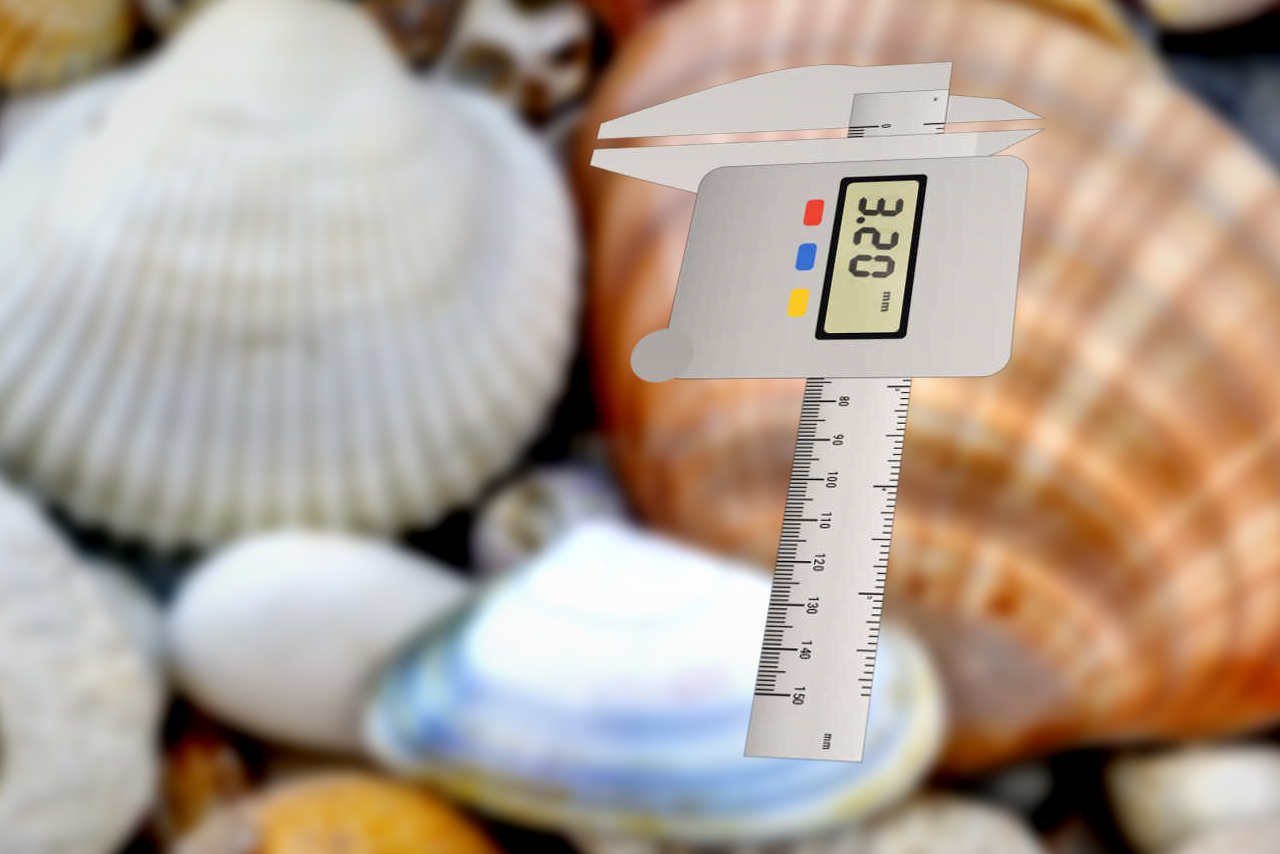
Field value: 3.20 mm
